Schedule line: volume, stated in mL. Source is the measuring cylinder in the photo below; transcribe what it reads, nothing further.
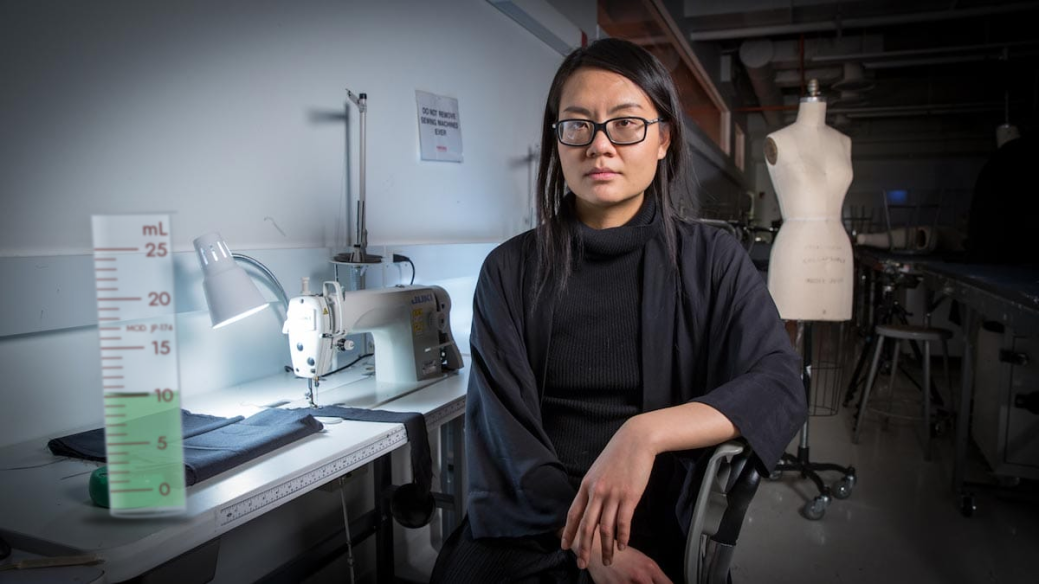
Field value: 10 mL
